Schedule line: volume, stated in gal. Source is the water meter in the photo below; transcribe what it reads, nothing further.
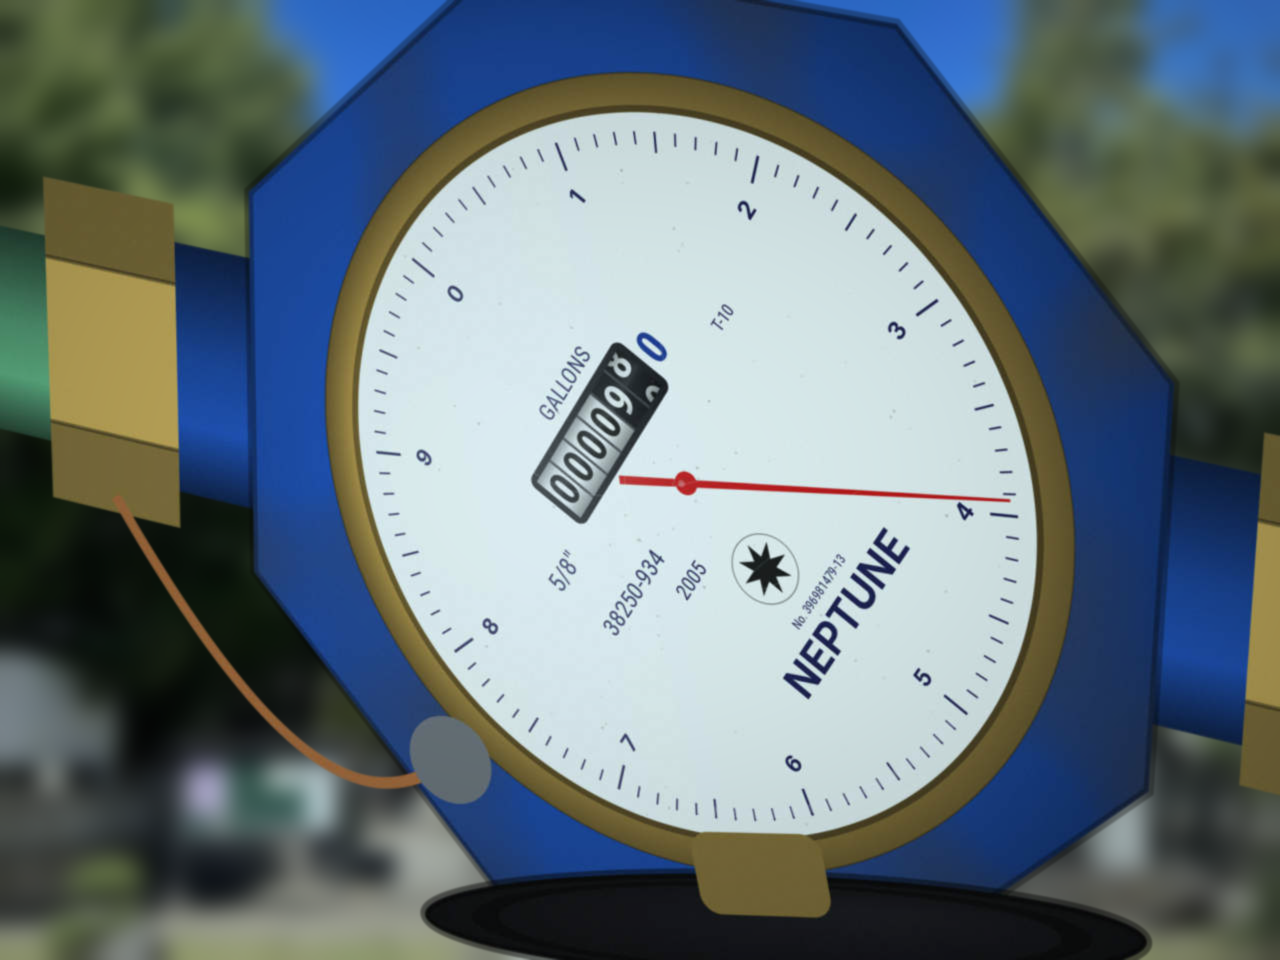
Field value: 983.9 gal
